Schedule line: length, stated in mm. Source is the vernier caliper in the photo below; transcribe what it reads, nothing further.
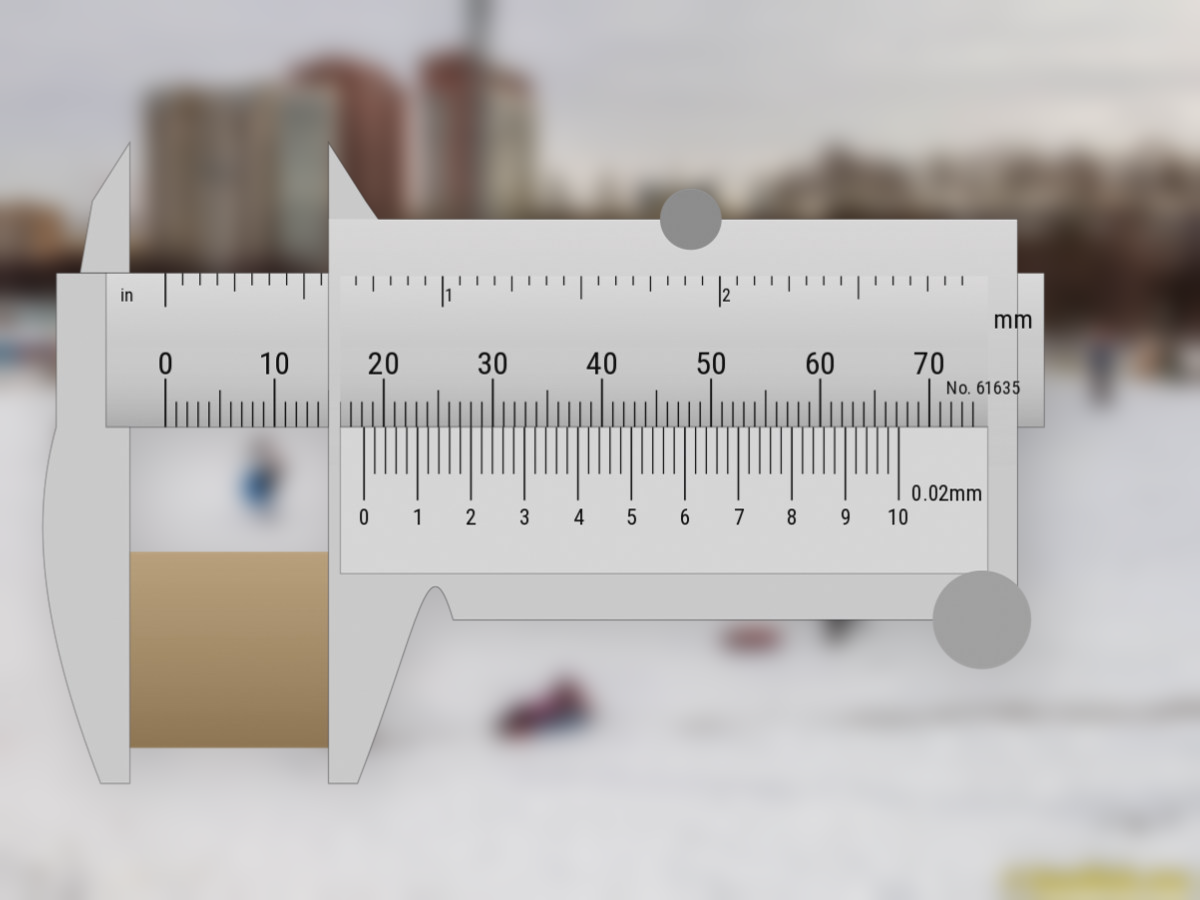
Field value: 18.2 mm
